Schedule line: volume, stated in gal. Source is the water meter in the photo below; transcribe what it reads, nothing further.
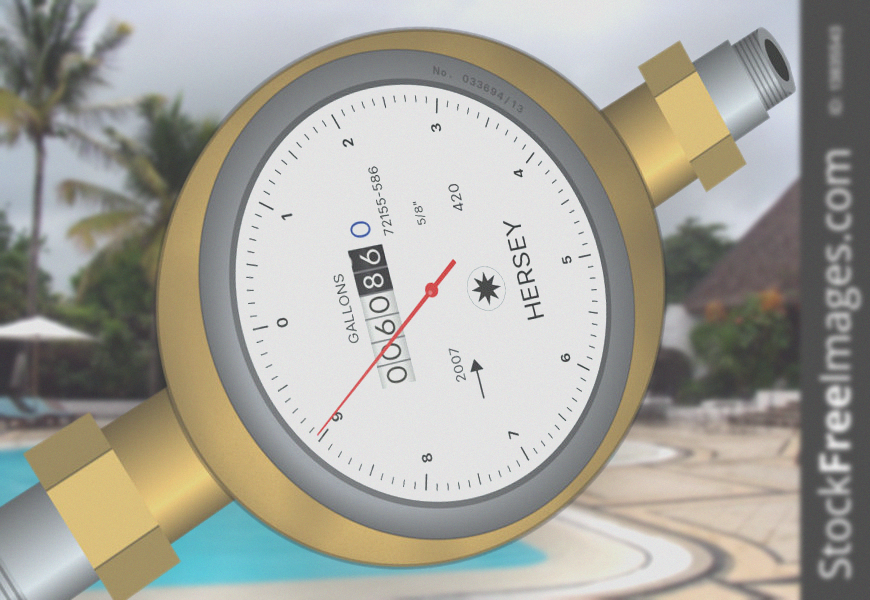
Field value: 60859.0 gal
